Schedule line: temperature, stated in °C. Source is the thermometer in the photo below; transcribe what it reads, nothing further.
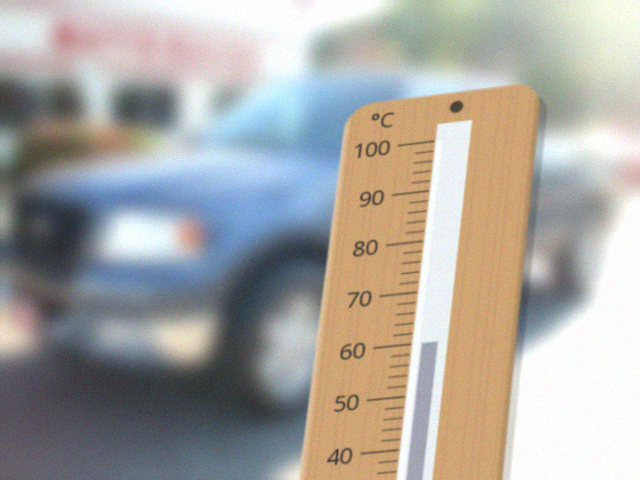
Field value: 60 °C
